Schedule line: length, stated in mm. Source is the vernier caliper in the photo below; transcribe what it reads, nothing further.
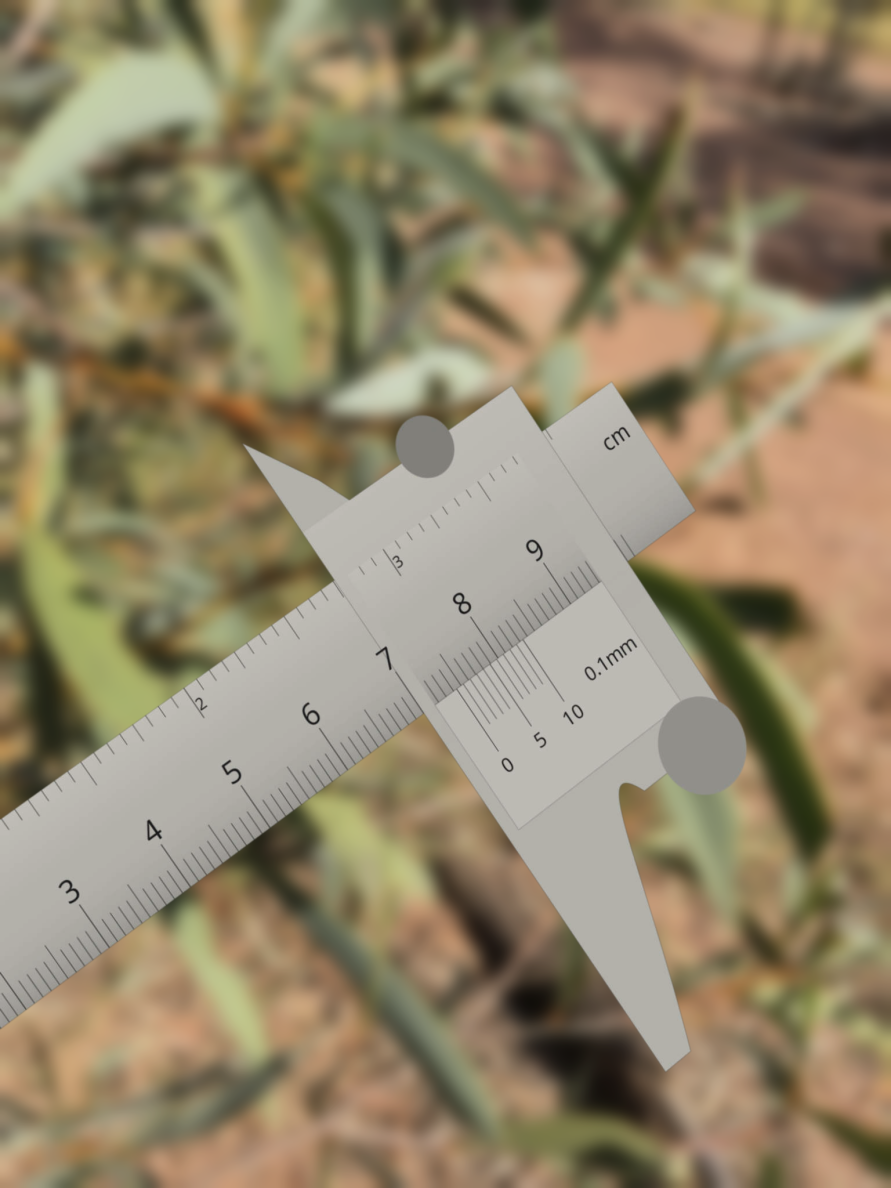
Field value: 74.4 mm
